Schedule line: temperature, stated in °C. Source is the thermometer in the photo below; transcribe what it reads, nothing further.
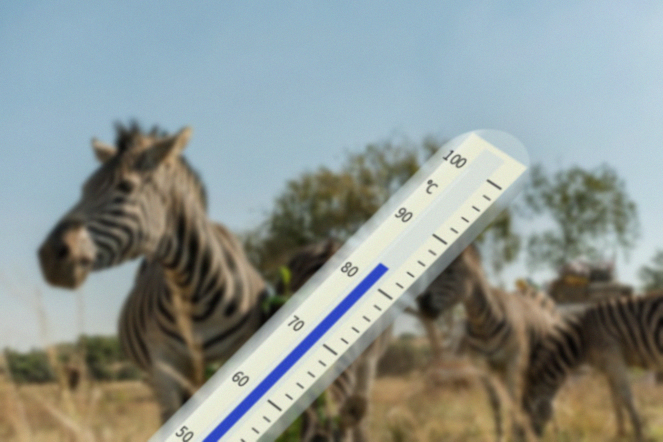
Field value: 83 °C
